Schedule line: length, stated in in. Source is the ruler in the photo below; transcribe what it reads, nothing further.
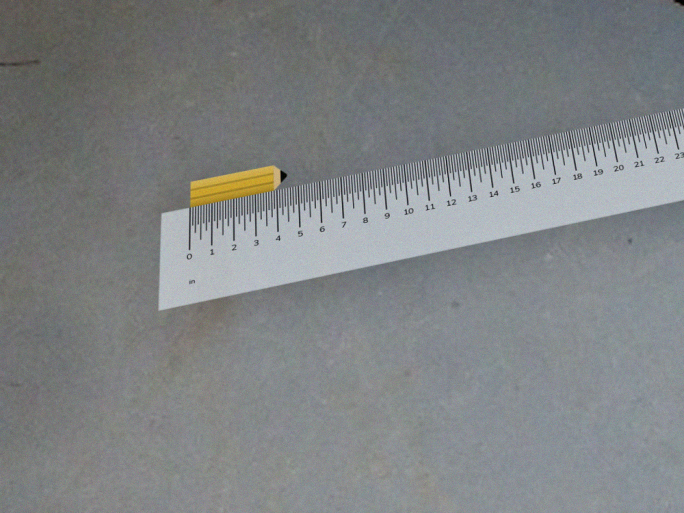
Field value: 4.5 in
